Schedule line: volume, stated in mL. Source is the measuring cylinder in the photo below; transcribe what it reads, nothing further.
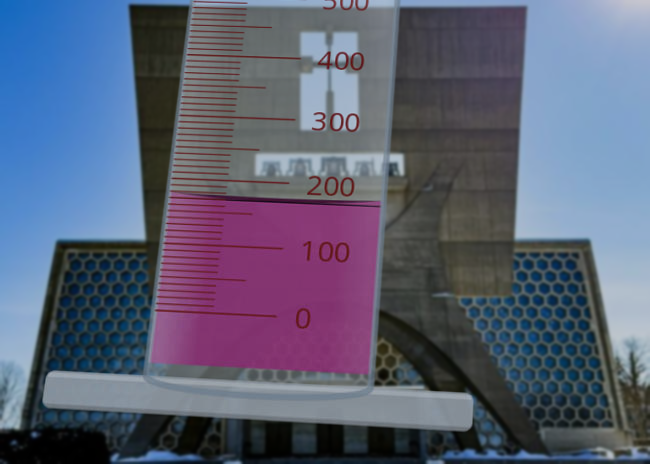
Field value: 170 mL
